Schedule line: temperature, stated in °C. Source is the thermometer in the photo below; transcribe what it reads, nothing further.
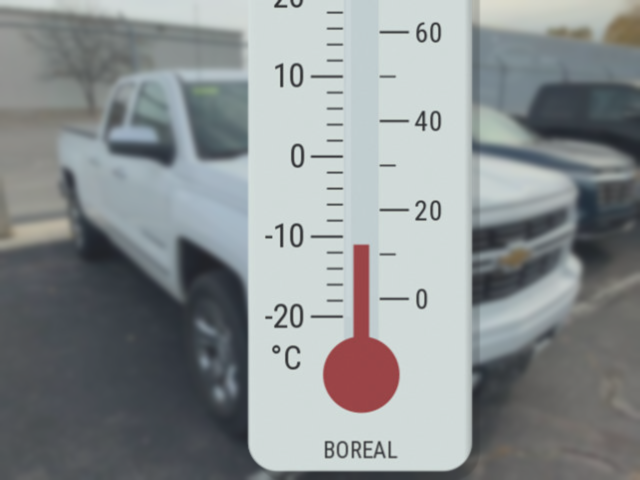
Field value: -11 °C
